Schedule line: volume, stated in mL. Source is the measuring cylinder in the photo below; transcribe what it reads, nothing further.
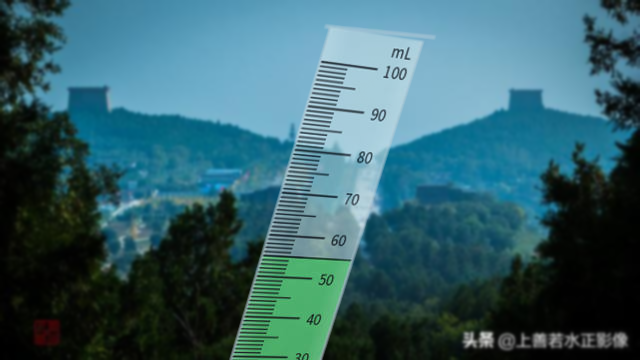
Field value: 55 mL
